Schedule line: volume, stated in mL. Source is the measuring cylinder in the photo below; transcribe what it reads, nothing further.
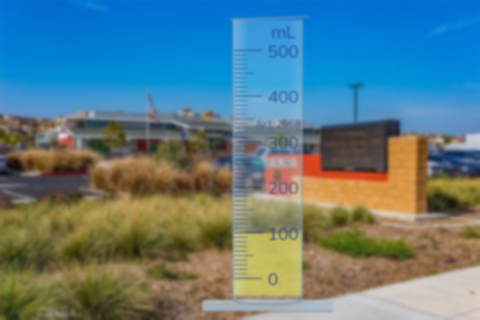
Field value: 100 mL
